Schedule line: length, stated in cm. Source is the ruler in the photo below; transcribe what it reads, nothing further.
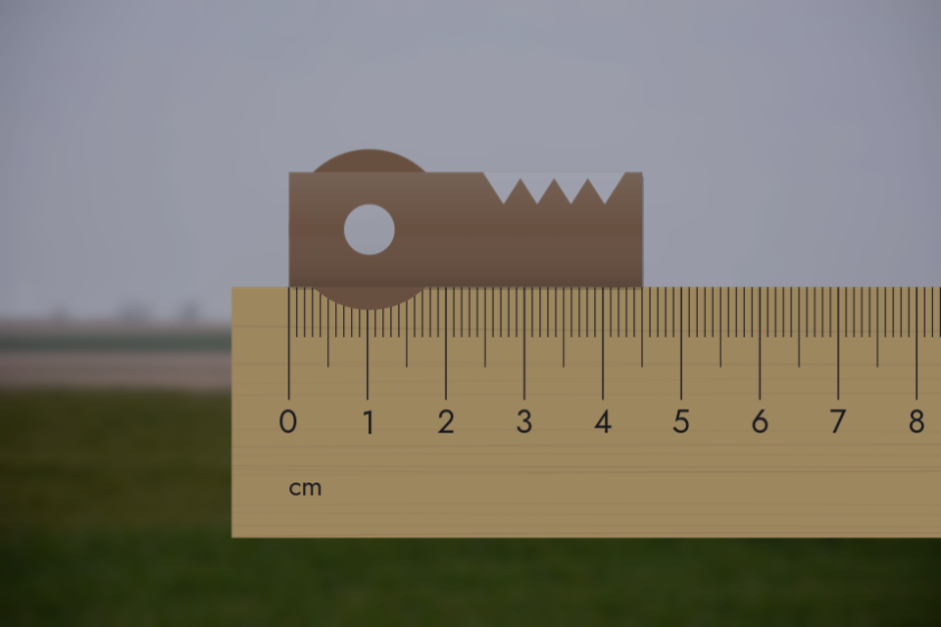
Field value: 4.5 cm
